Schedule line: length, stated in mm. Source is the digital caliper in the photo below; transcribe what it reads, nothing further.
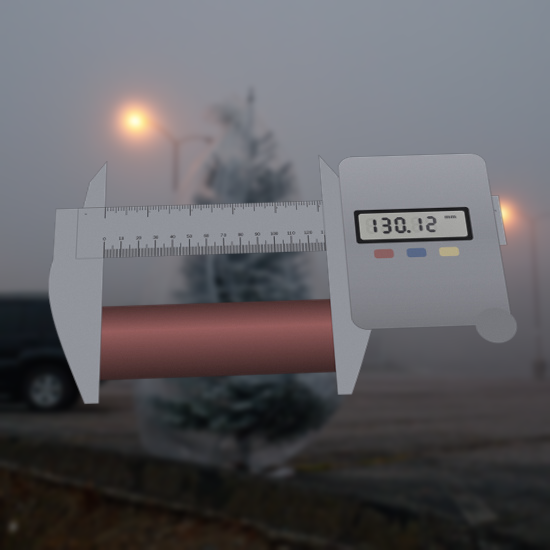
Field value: 130.12 mm
